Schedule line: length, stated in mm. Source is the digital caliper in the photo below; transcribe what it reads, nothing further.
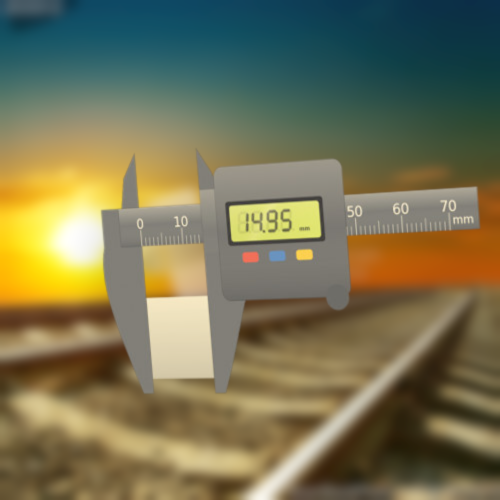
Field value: 14.95 mm
